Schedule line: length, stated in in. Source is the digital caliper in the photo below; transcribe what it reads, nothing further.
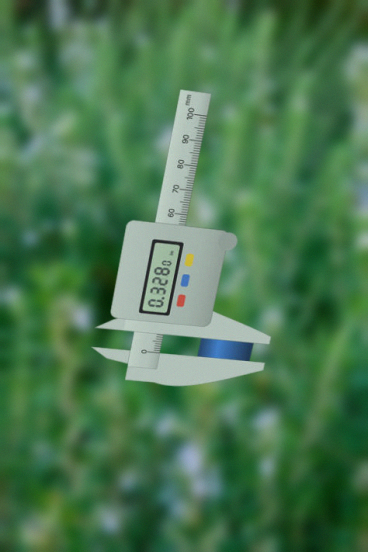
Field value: 0.3280 in
